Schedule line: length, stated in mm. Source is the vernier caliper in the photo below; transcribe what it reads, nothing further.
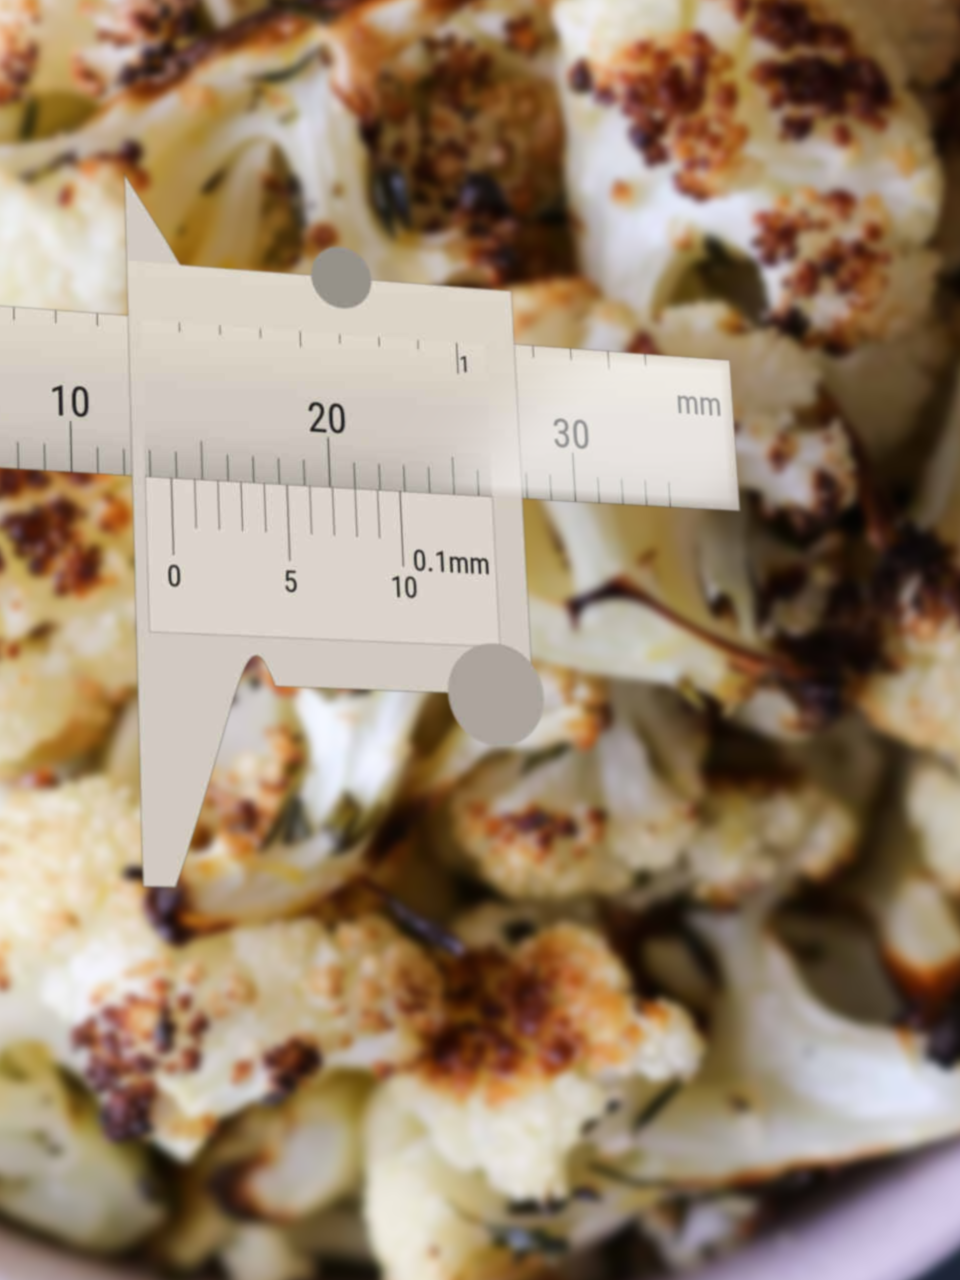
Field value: 13.8 mm
